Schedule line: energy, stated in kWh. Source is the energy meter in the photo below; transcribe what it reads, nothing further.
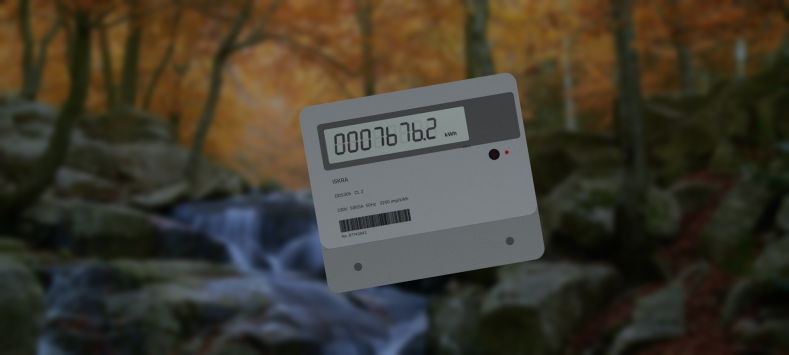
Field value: 7676.2 kWh
